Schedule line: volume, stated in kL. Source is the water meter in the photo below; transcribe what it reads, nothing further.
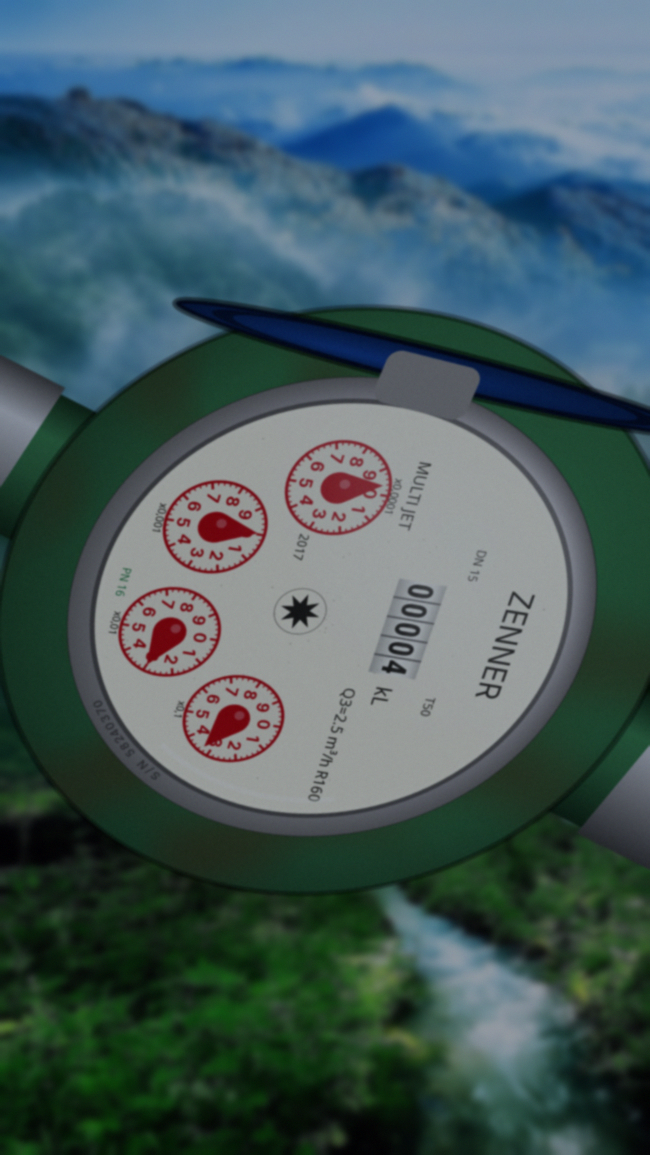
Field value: 4.3299 kL
